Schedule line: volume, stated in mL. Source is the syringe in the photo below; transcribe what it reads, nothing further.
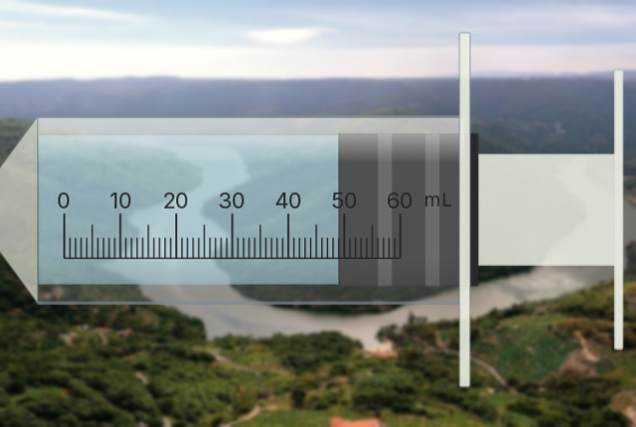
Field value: 49 mL
